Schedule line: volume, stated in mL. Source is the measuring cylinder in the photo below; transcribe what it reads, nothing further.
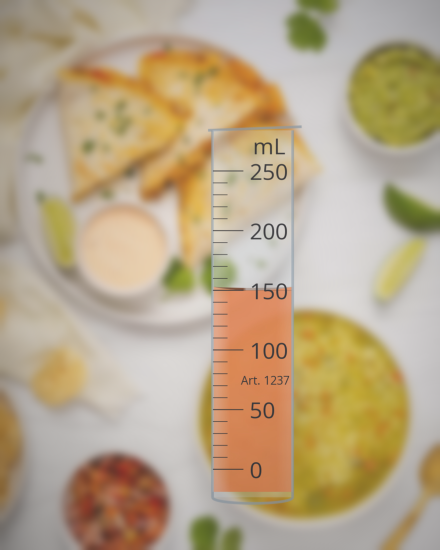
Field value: 150 mL
